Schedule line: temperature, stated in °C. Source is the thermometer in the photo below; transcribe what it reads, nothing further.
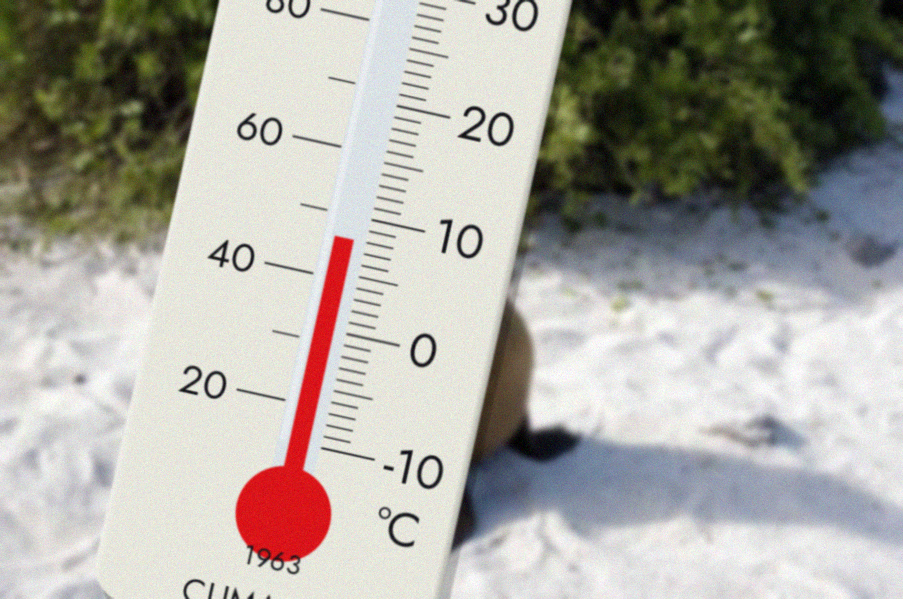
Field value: 8 °C
